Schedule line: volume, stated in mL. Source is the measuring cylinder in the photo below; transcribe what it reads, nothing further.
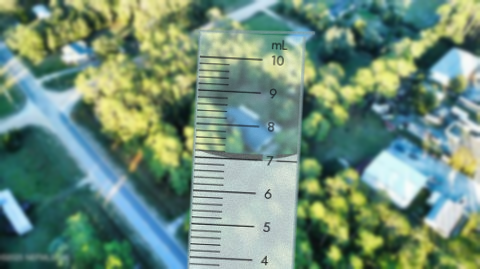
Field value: 7 mL
